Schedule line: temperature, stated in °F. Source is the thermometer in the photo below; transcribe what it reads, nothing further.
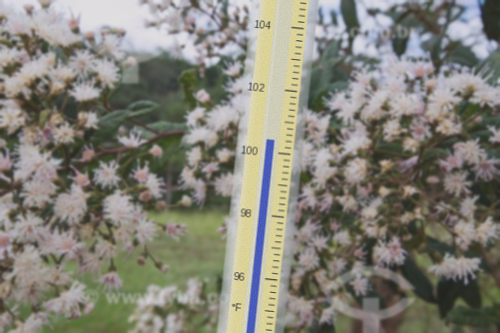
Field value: 100.4 °F
